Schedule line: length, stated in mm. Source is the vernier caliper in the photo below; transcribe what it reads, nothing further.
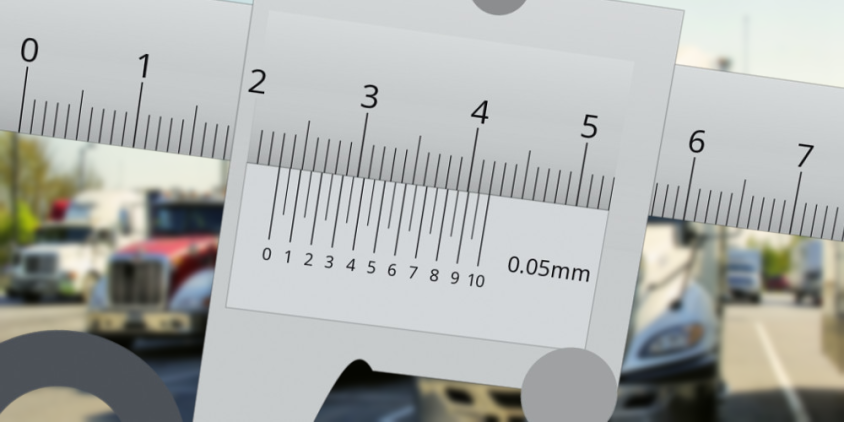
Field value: 23.0 mm
